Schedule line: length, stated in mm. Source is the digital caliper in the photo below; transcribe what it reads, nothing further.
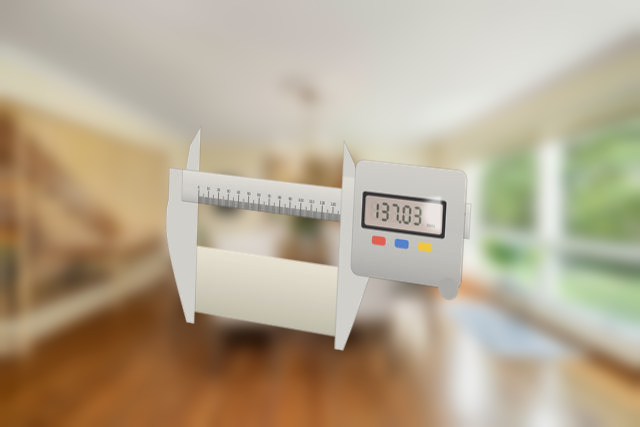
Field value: 137.03 mm
